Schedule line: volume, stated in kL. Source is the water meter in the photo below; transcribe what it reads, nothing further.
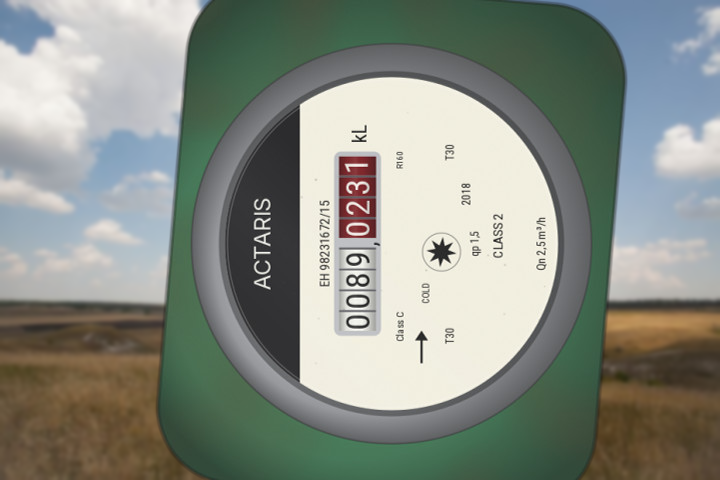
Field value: 89.0231 kL
